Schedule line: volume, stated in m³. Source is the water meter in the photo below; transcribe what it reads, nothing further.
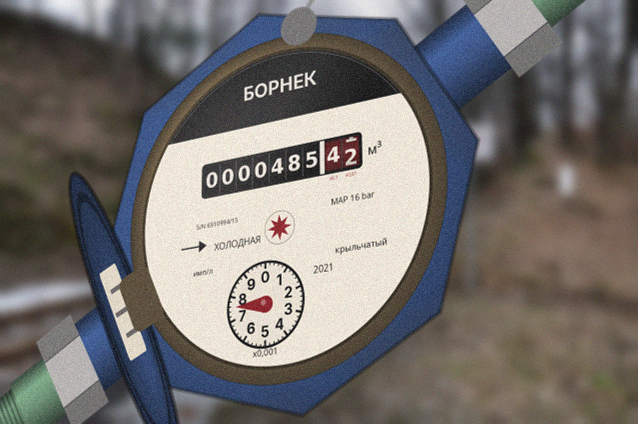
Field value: 485.417 m³
